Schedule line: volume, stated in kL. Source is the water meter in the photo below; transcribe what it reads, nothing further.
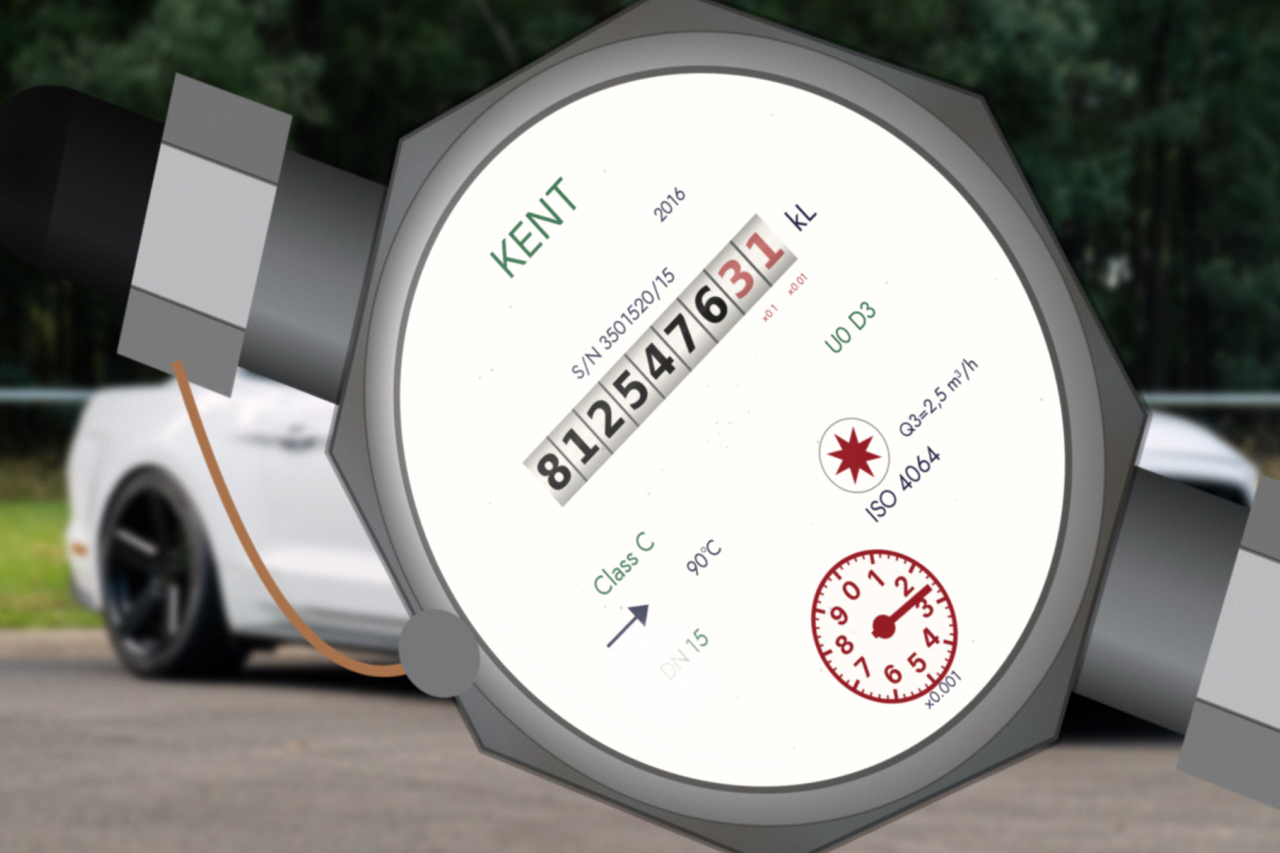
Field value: 8125476.312 kL
